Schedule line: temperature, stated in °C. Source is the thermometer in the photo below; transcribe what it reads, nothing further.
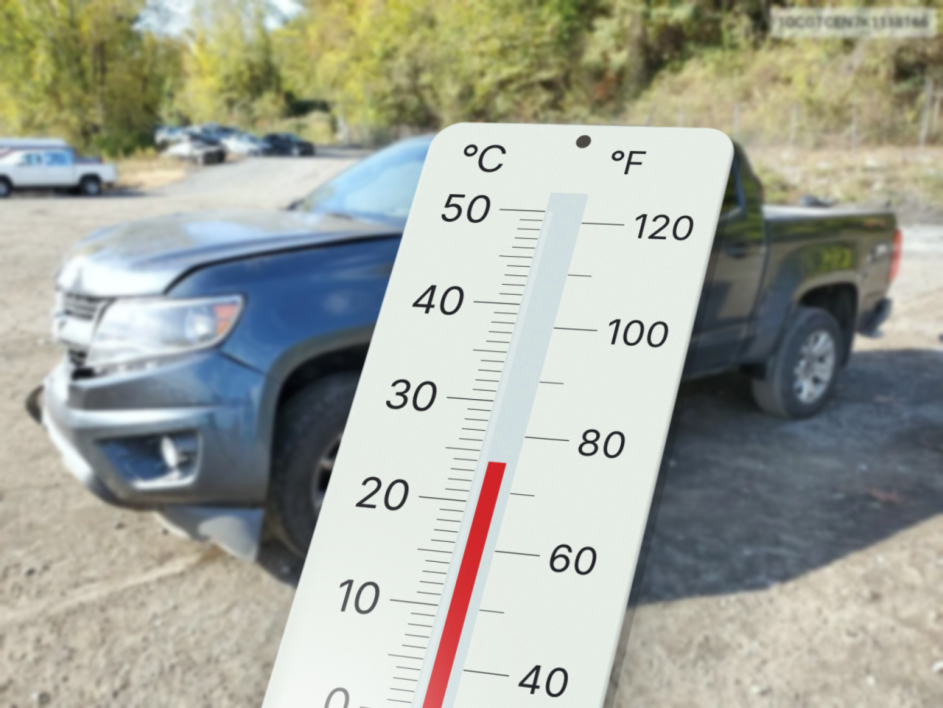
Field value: 24 °C
